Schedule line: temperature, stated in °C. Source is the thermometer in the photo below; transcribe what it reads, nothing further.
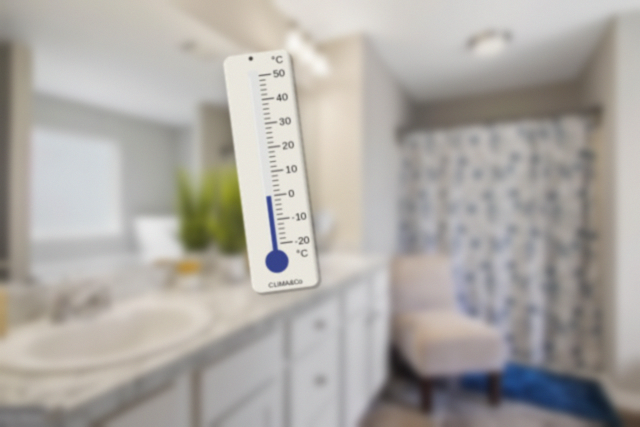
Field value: 0 °C
